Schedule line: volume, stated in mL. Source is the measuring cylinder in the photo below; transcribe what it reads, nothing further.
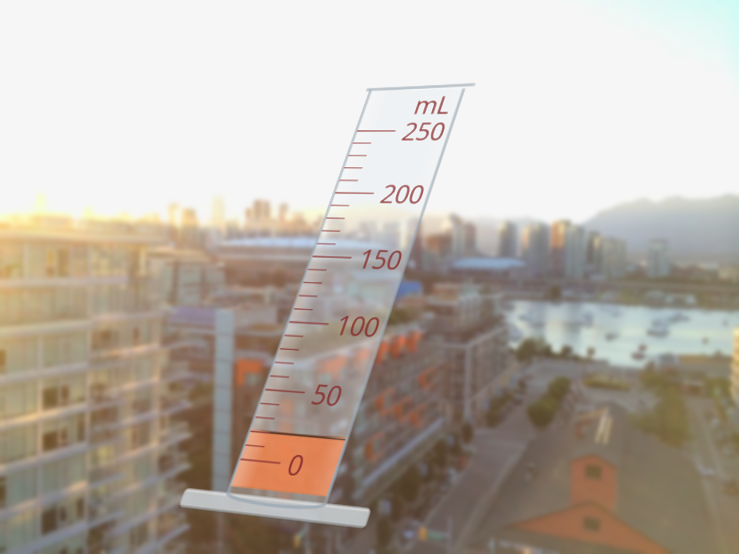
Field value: 20 mL
